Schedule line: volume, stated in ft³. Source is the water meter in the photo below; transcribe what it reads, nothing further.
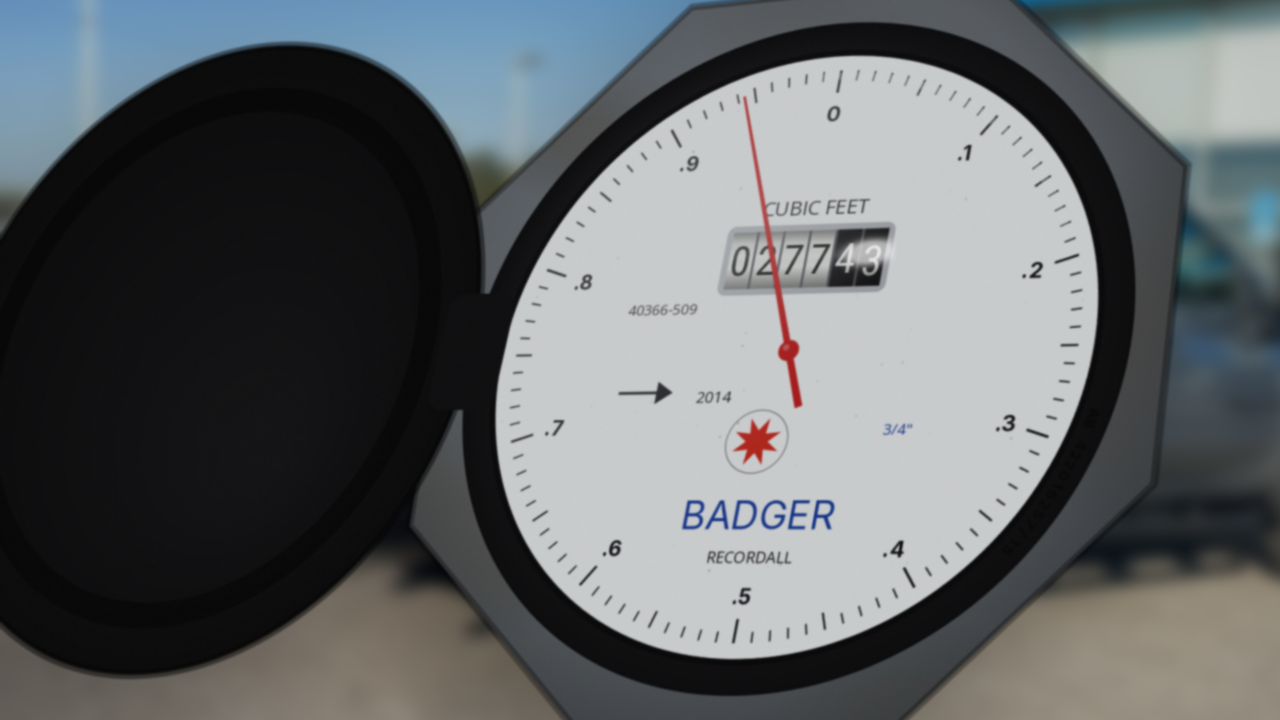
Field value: 27742.94 ft³
